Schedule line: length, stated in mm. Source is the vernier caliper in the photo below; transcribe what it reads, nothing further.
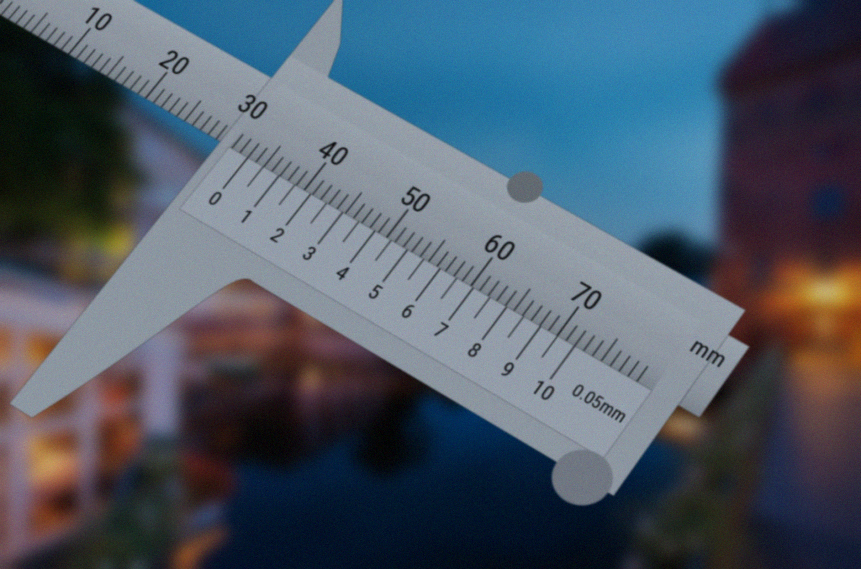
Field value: 33.0 mm
